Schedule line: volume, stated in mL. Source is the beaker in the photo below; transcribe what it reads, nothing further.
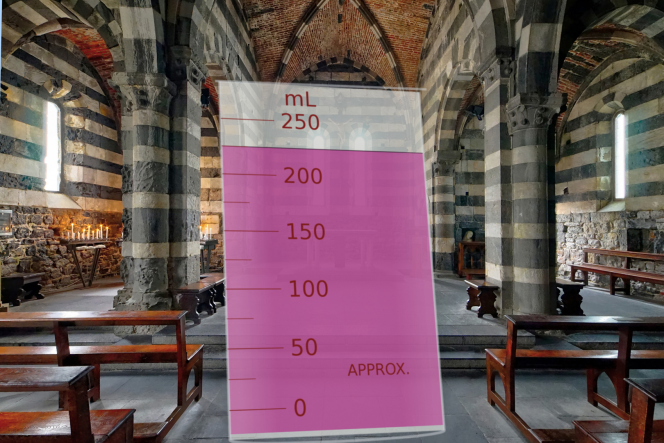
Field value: 225 mL
